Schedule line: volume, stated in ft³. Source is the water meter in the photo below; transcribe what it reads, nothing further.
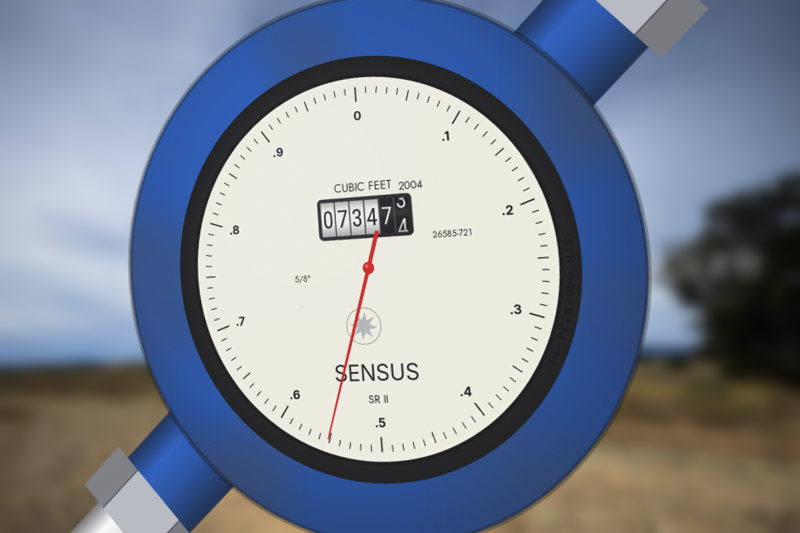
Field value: 73473.55 ft³
